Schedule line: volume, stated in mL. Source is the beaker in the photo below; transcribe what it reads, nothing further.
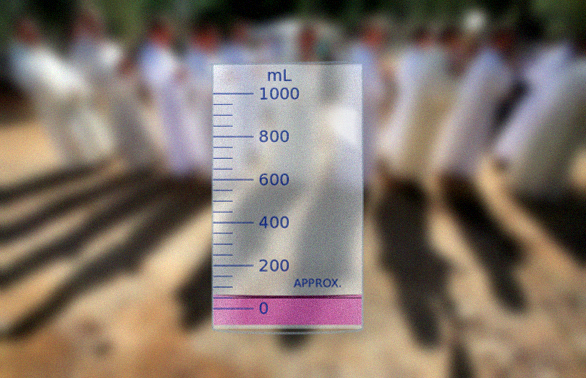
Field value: 50 mL
